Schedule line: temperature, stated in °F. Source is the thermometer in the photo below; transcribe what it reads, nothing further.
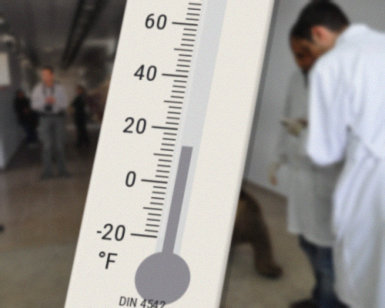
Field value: 14 °F
